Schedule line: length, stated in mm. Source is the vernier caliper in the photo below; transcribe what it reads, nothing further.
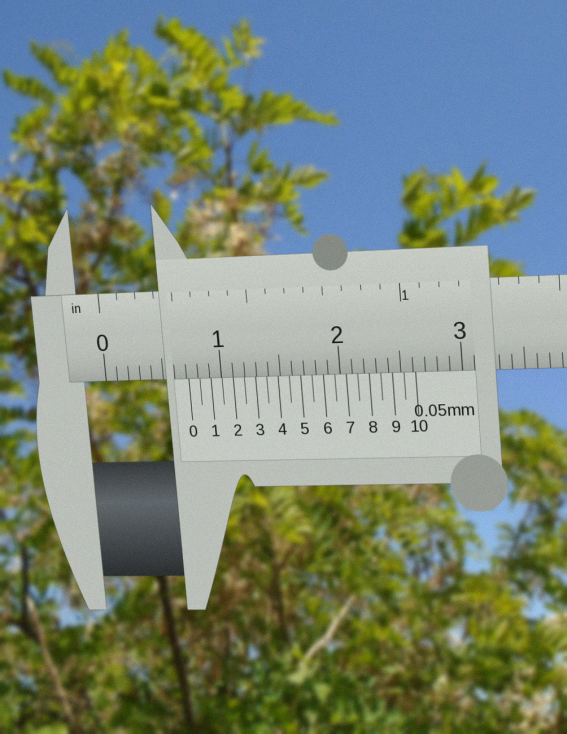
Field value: 7.2 mm
